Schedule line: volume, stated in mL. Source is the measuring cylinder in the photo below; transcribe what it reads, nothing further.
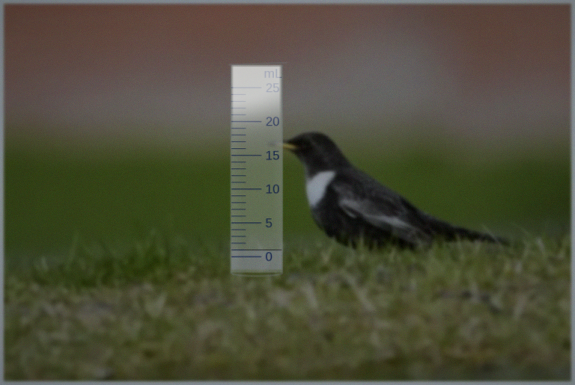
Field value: 1 mL
